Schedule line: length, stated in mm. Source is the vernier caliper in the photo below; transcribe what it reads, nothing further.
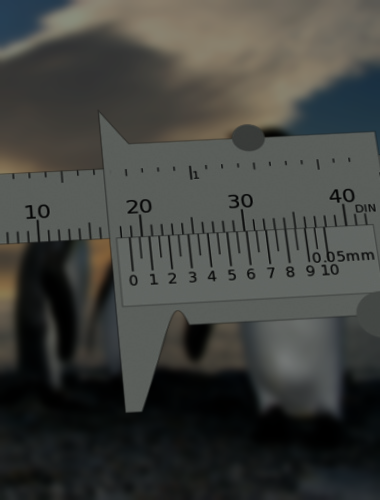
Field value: 18.8 mm
